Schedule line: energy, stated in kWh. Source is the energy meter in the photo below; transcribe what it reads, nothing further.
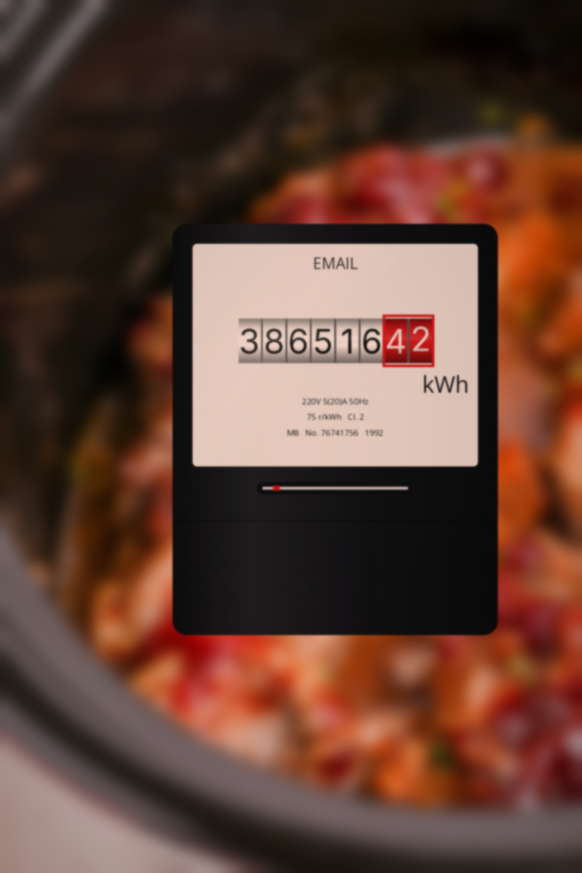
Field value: 386516.42 kWh
